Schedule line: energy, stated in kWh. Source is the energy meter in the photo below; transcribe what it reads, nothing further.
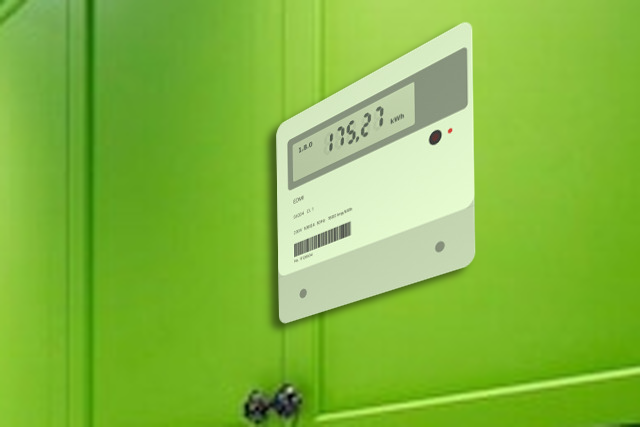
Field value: 175.27 kWh
